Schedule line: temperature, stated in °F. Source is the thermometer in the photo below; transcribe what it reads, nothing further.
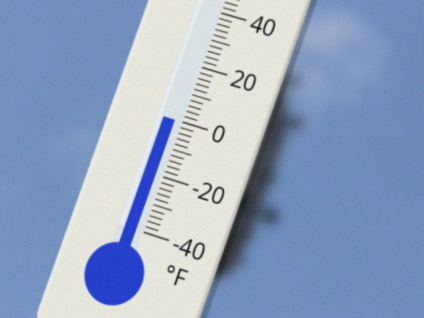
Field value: 0 °F
